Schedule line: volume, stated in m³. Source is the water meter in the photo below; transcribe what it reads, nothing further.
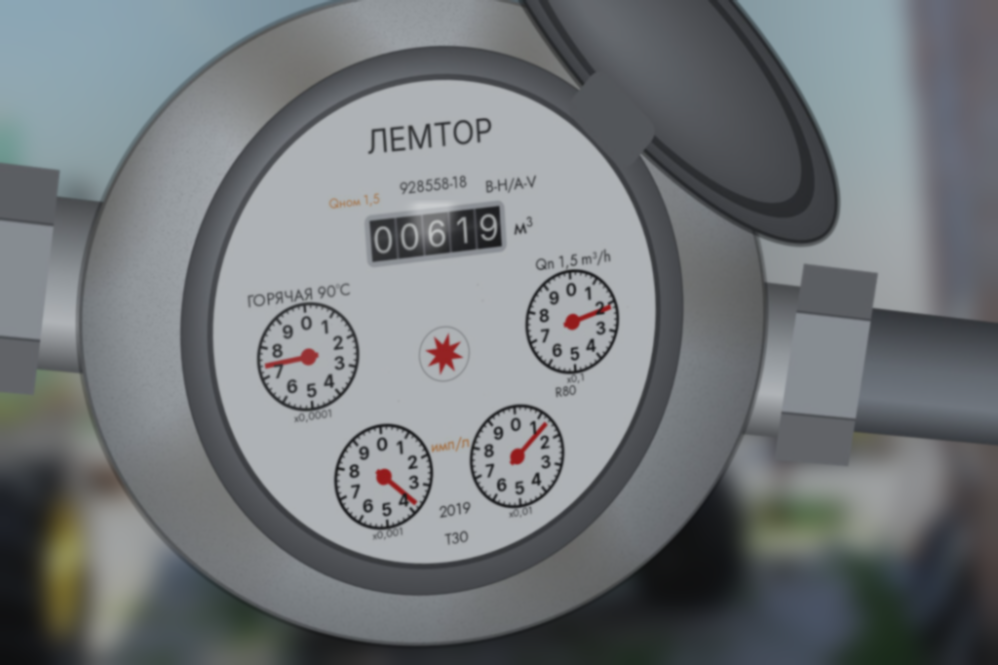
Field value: 619.2137 m³
